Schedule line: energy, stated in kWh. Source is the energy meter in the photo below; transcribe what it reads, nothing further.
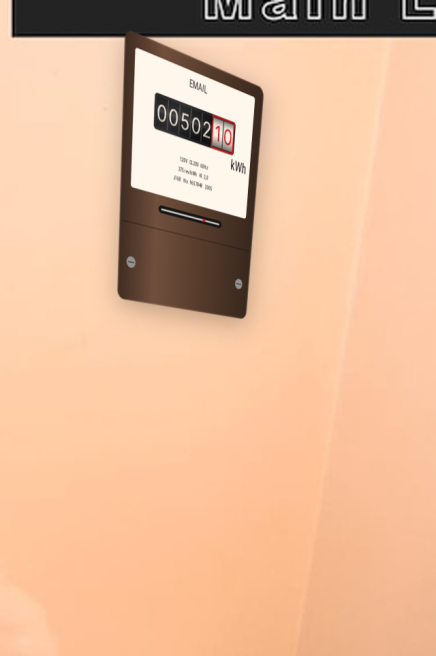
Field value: 502.10 kWh
